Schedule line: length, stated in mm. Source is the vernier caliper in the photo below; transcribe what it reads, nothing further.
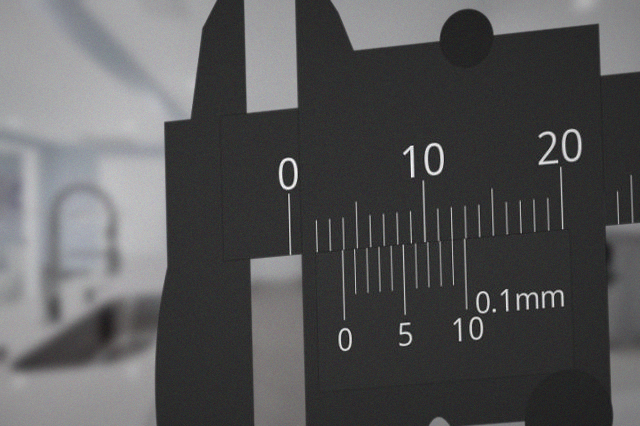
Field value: 3.9 mm
